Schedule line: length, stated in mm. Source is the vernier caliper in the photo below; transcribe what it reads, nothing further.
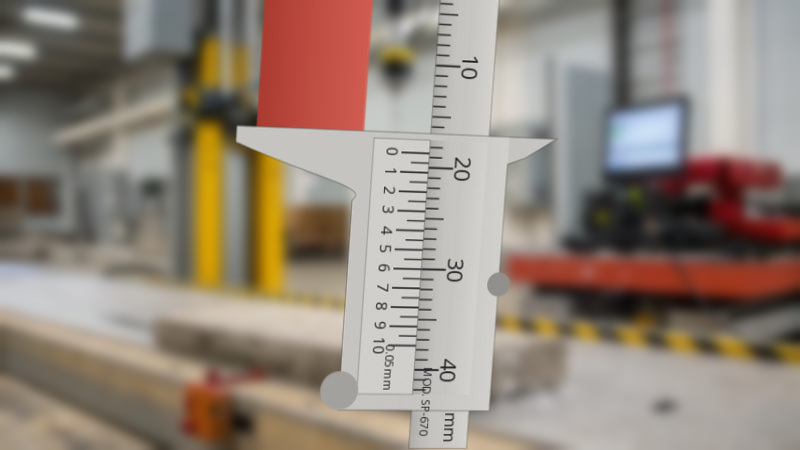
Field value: 18.6 mm
